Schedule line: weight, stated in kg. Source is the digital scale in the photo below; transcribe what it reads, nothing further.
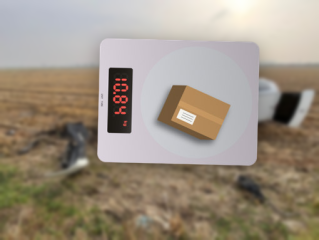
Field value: 10.84 kg
